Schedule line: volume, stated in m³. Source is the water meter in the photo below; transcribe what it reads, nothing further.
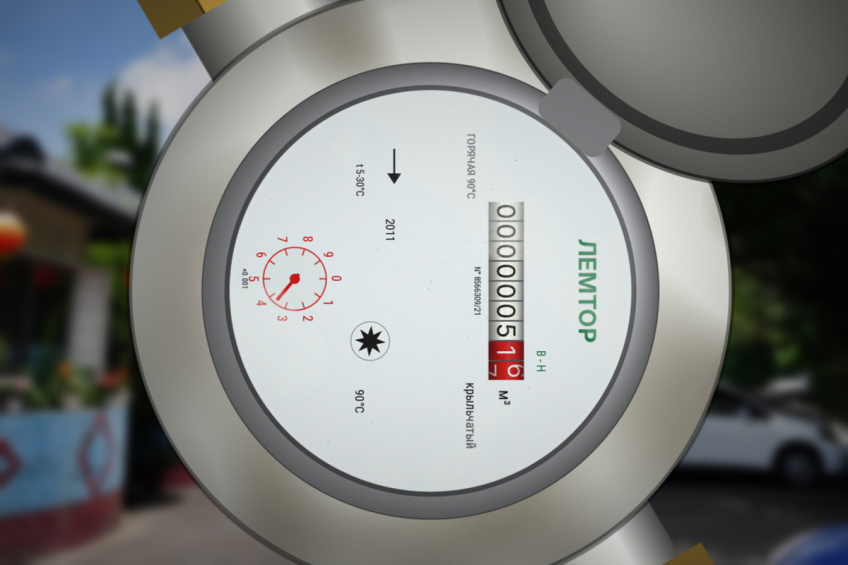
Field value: 5.163 m³
